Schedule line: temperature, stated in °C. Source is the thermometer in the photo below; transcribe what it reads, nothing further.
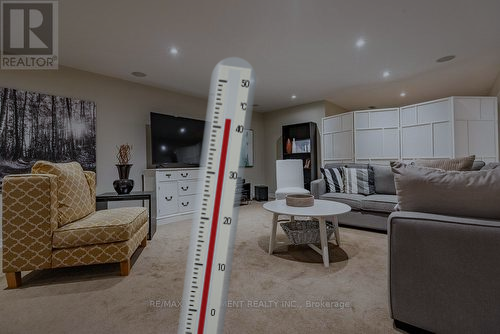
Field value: 42 °C
